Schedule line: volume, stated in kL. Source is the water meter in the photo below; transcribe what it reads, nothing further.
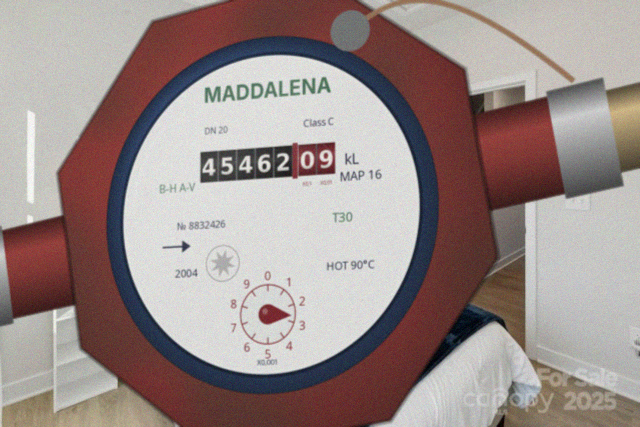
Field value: 45462.092 kL
